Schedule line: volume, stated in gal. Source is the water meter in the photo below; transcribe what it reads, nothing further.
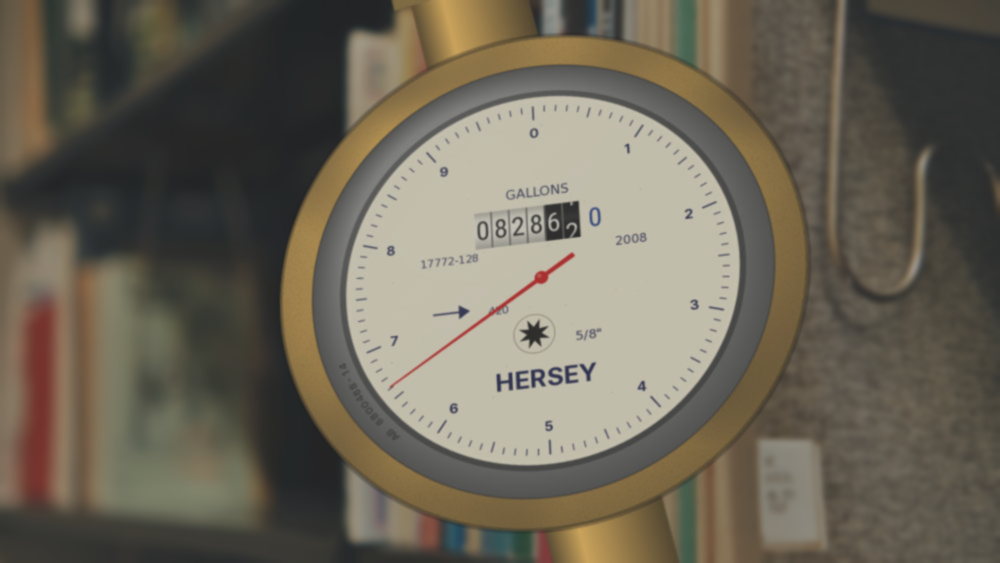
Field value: 828616.6 gal
